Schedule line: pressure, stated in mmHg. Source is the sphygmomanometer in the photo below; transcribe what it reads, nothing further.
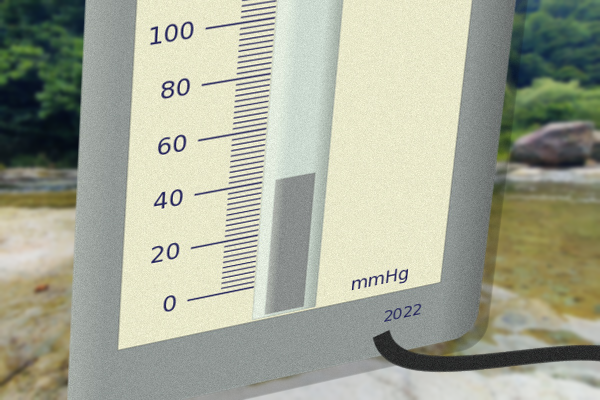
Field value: 40 mmHg
